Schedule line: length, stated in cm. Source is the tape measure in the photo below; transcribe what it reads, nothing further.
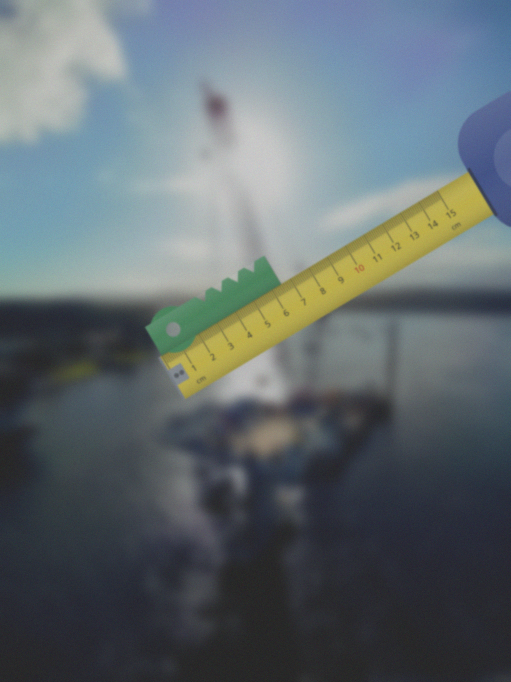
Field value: 6.5 cm
